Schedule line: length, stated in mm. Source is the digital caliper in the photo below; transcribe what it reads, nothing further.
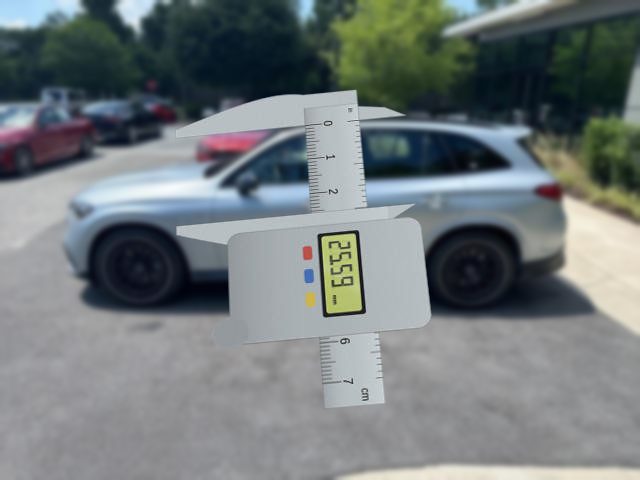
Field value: 25.59 mm
